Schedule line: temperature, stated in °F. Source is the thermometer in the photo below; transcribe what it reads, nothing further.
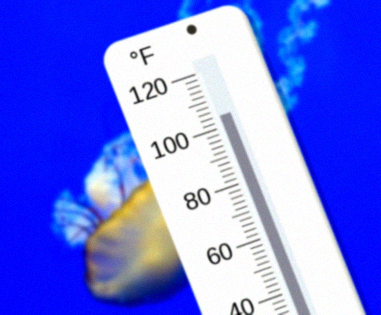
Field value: 104 °F
